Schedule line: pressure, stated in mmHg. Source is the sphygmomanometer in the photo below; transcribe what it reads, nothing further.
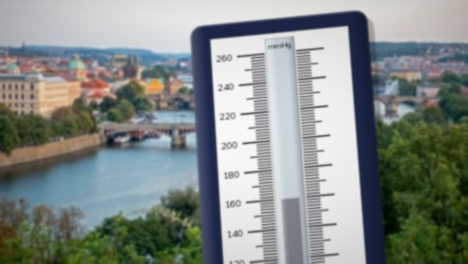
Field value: 160 mmHg
